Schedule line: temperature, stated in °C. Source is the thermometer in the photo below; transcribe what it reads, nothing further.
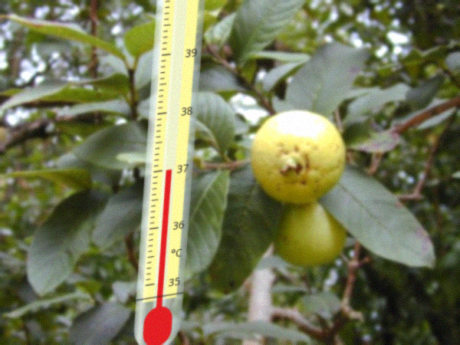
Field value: 37 °C
